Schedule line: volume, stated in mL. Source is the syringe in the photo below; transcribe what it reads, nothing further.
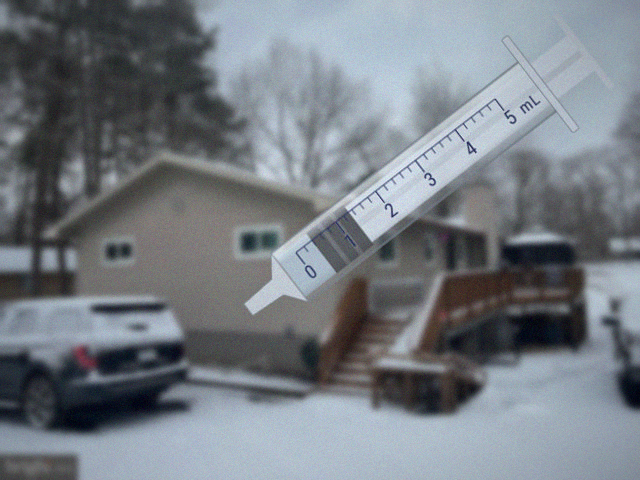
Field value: 0.4 mL
